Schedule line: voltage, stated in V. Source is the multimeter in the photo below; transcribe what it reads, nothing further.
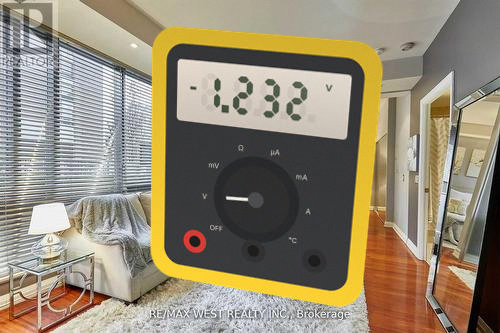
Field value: -1.232 V
